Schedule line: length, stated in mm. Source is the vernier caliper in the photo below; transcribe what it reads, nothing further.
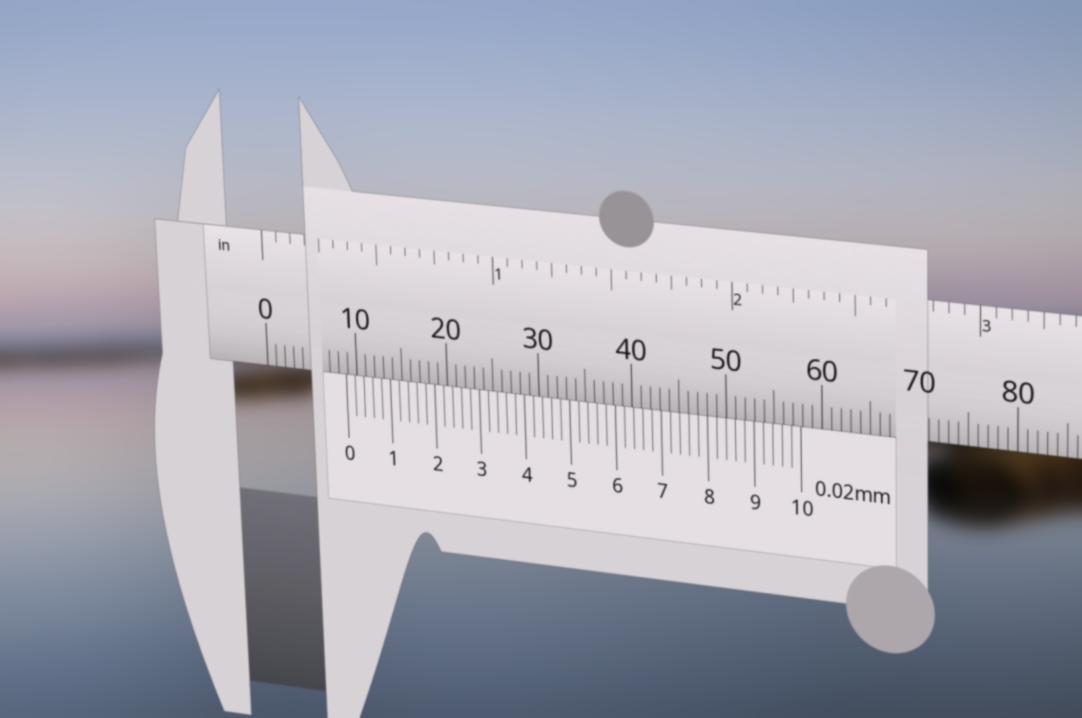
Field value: 8.8 mm
